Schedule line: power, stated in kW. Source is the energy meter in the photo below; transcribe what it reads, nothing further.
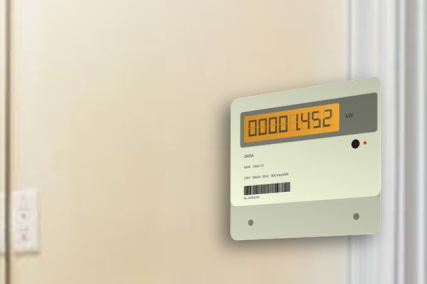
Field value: 1.452 kW
